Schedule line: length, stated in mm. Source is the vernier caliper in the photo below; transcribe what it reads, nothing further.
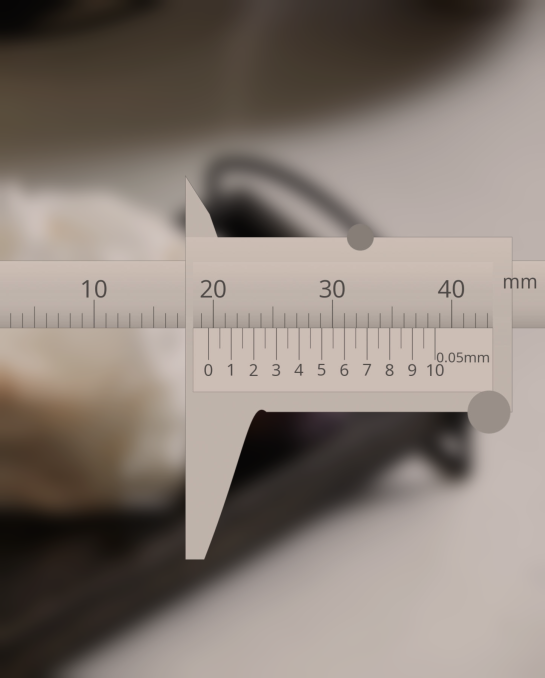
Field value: 19.6 mm
